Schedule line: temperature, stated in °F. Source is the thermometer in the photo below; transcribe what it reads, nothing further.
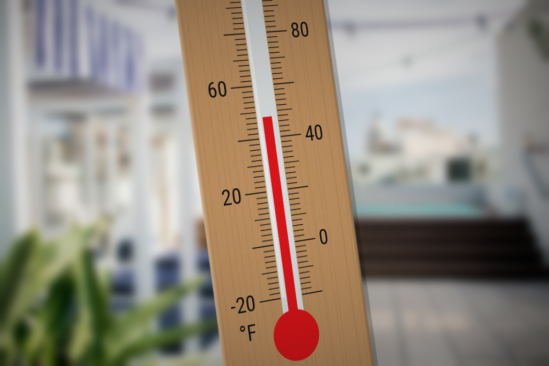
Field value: 48 °F
